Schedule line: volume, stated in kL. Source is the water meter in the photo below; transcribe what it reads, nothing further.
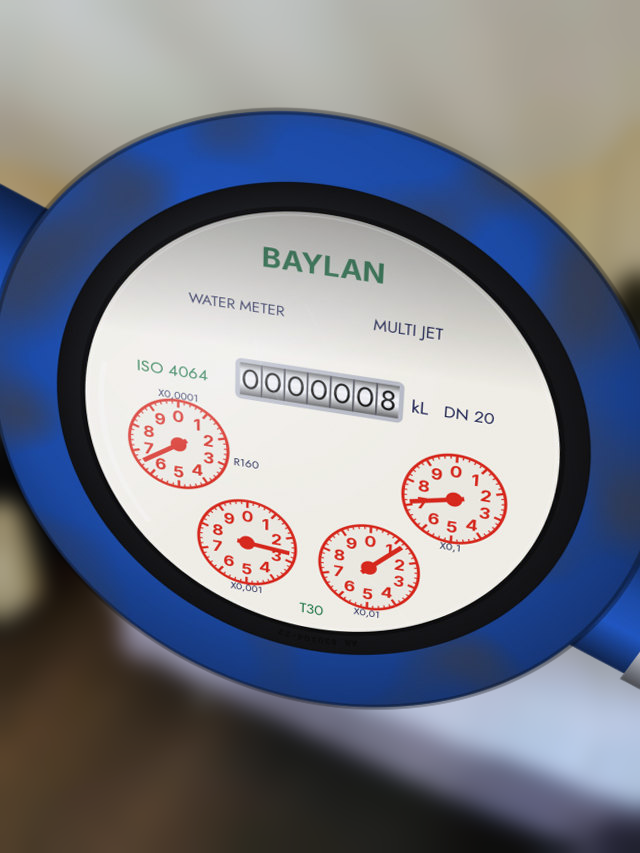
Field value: 8.7126 kL
